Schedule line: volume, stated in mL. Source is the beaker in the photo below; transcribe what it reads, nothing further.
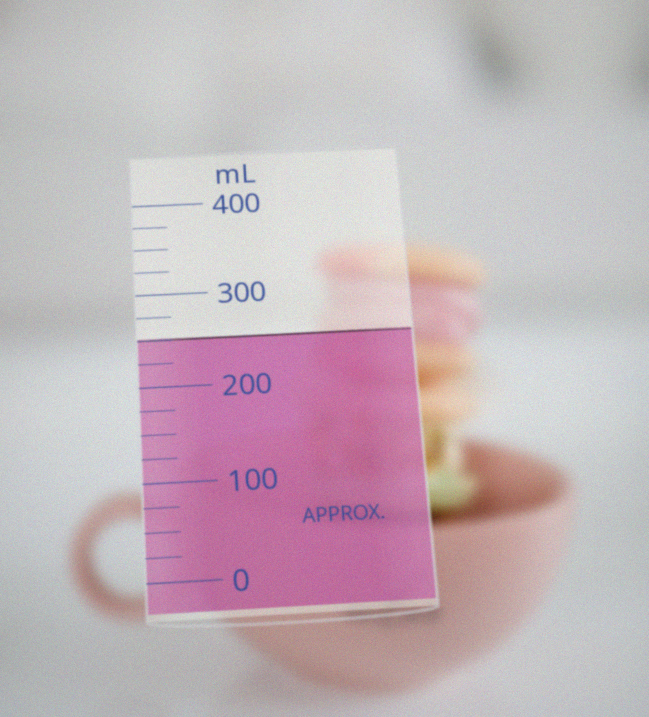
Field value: 250 mL
